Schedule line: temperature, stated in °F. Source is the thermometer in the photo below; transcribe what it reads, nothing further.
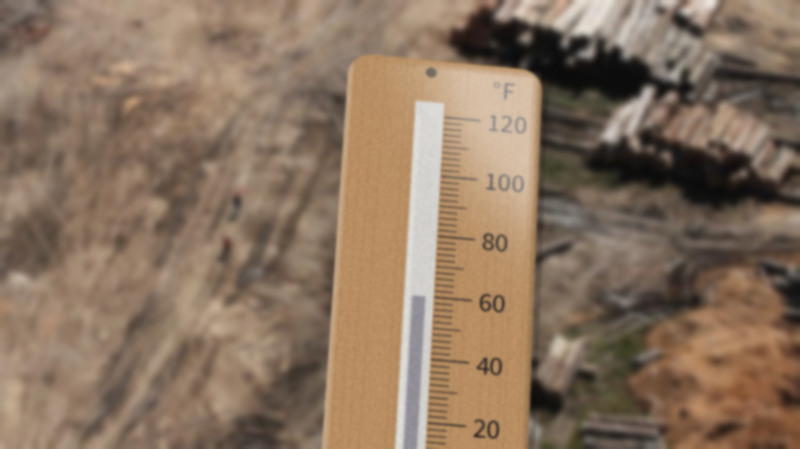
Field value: 60 °F
